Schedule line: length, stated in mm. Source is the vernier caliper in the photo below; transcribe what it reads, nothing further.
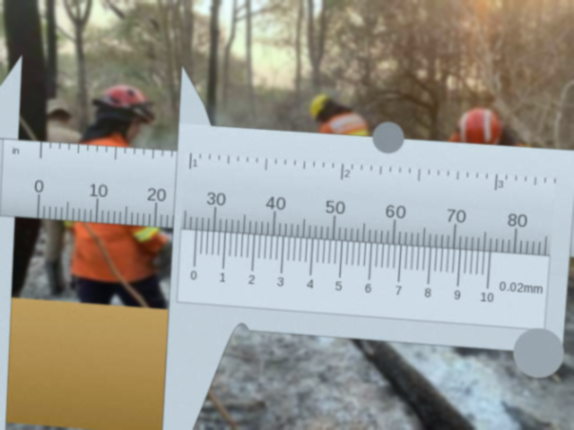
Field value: 27.0 mm
